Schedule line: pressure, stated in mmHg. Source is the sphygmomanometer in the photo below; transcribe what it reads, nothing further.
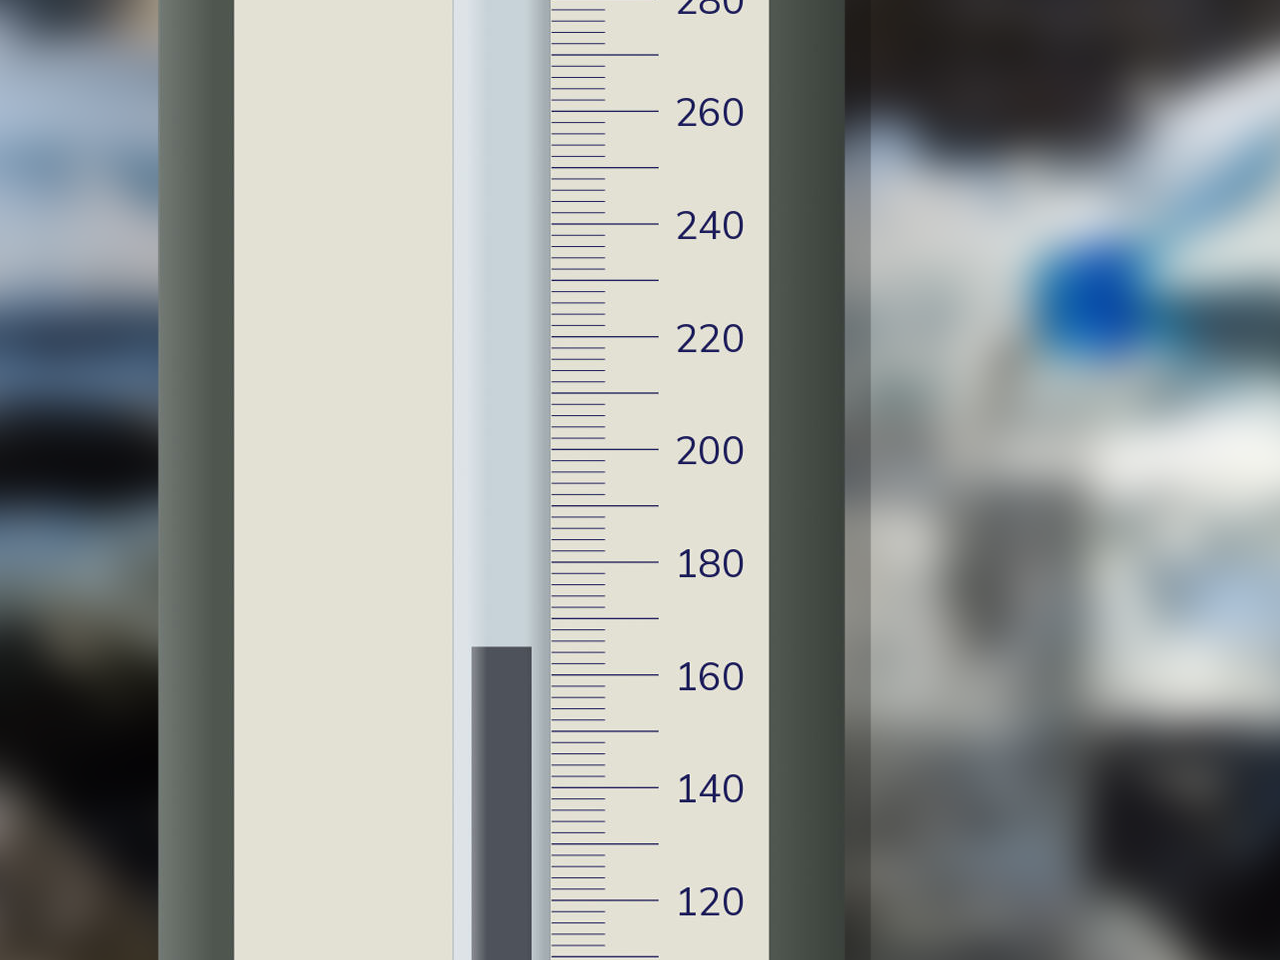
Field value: 165 mmHg
